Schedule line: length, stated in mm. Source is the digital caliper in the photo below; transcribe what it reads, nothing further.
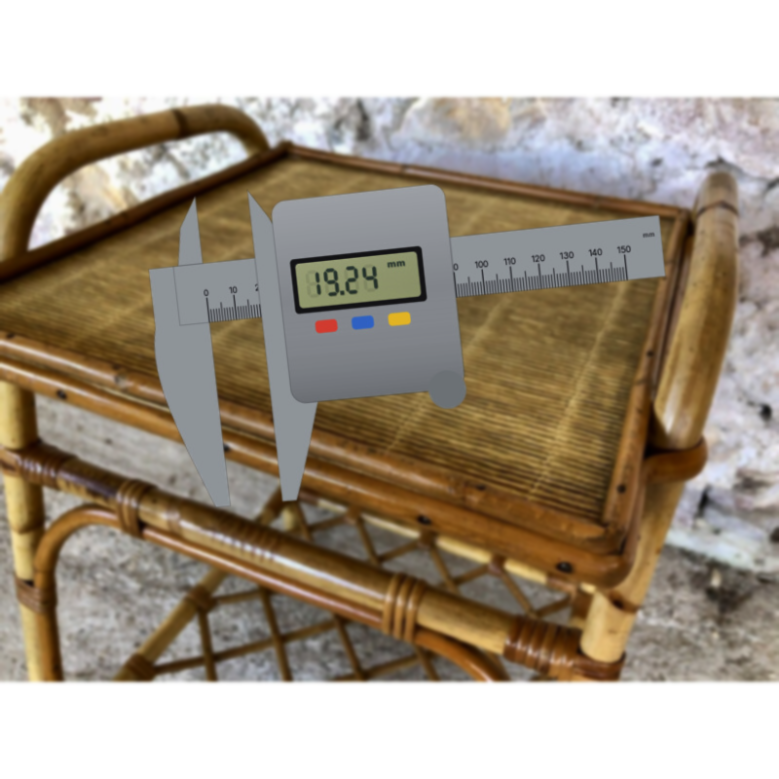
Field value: 19.24 mm
